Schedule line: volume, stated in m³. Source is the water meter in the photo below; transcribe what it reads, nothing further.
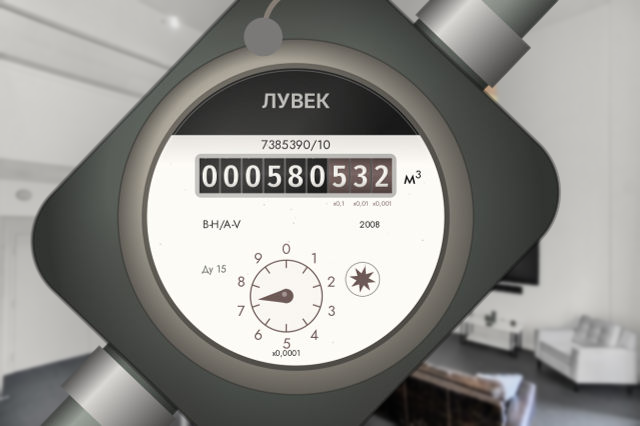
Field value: 580.5327 m³
